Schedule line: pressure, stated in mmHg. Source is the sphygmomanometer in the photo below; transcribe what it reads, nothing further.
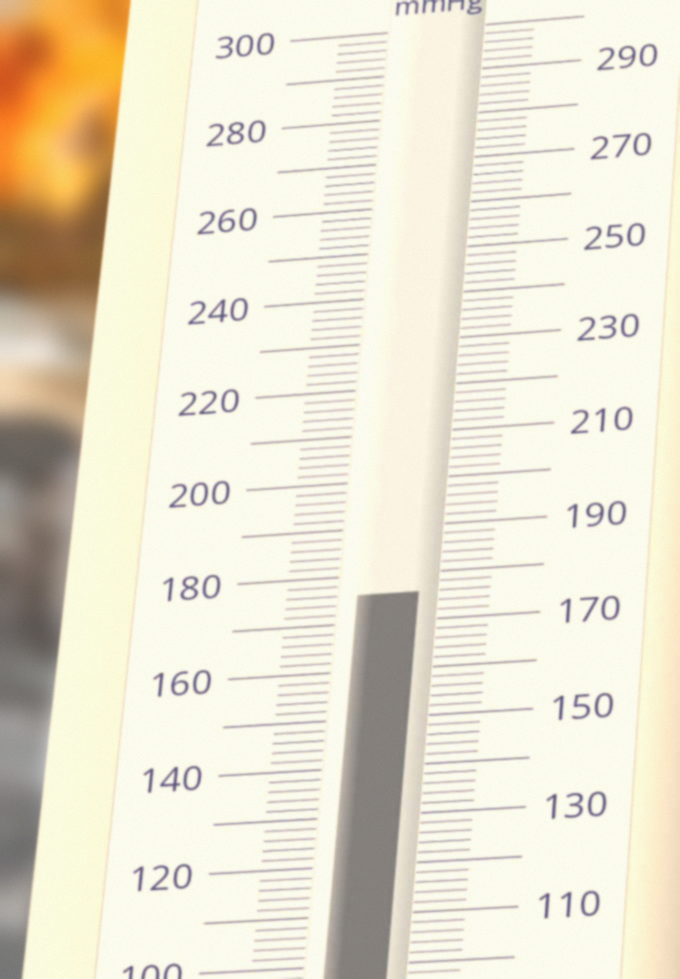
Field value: 176 mmHg
